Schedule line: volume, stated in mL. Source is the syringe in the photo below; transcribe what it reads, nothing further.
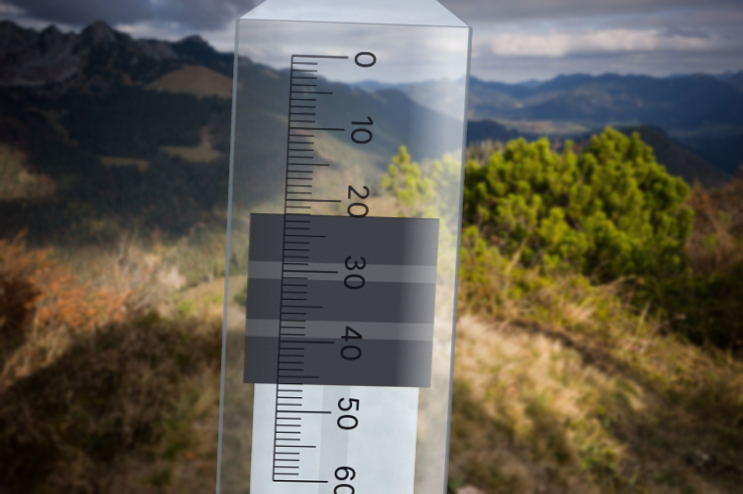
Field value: 22 mL
